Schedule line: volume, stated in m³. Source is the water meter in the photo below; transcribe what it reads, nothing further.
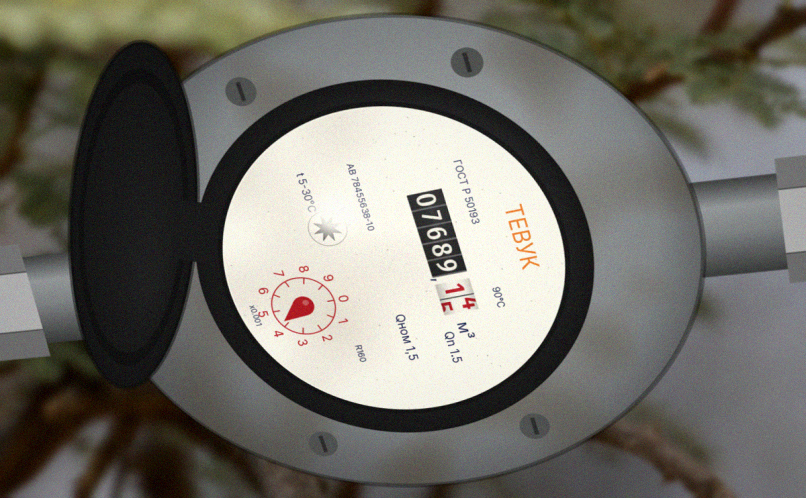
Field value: 7689.144 m³
